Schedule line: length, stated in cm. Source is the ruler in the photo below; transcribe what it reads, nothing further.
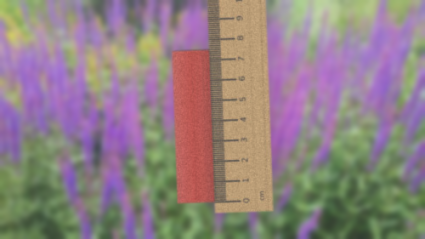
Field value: 7.5 cm
